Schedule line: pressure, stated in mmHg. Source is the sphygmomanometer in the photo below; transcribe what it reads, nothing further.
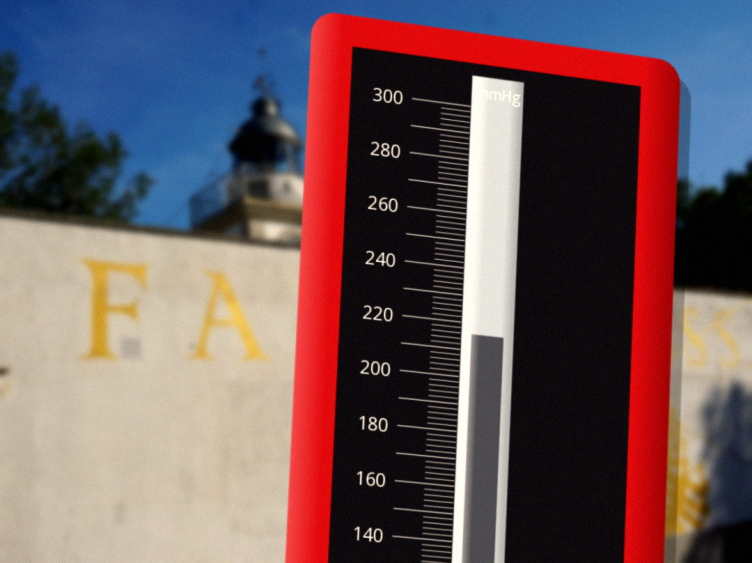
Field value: 216 mmHg
